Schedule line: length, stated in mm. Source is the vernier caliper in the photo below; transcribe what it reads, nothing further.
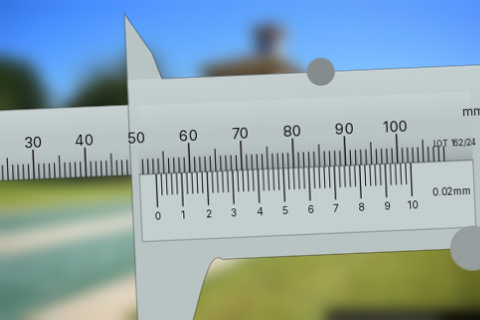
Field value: 53.5 mm
